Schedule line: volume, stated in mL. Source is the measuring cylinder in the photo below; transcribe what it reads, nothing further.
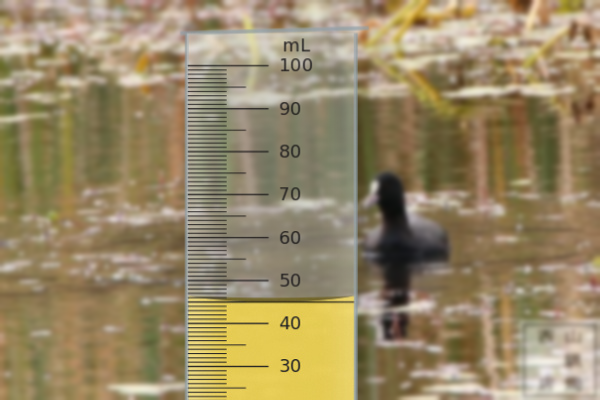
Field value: 45 mL
